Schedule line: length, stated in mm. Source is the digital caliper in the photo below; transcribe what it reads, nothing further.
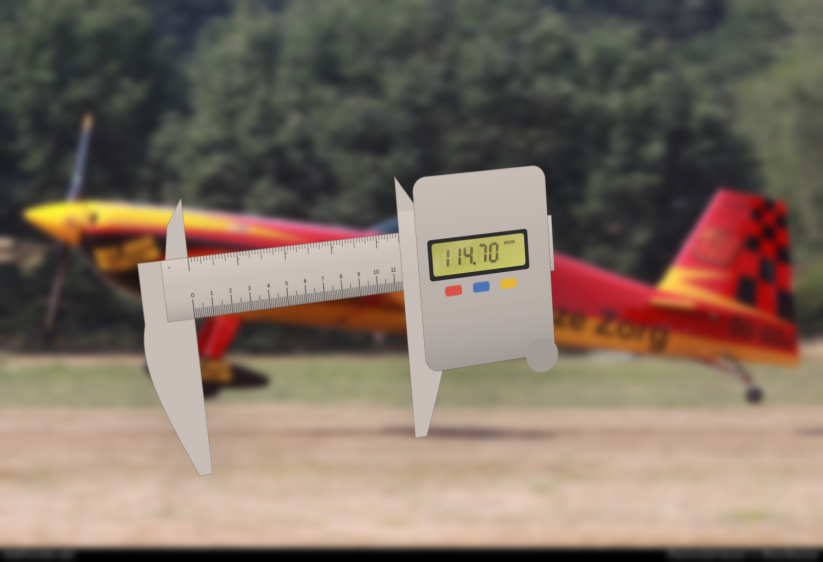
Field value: 114.70 mm
